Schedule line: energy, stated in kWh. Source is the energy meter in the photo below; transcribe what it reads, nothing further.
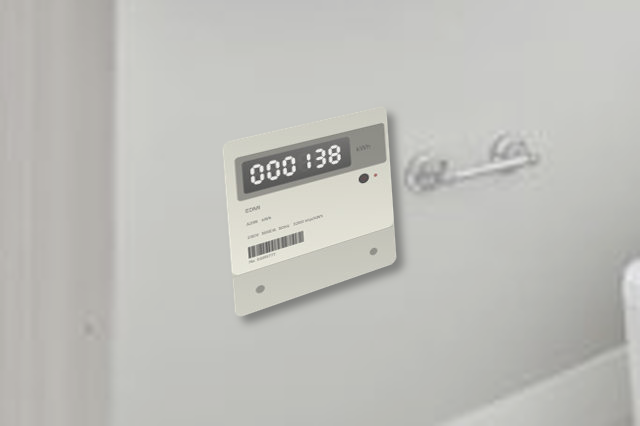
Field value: 138 kWh
